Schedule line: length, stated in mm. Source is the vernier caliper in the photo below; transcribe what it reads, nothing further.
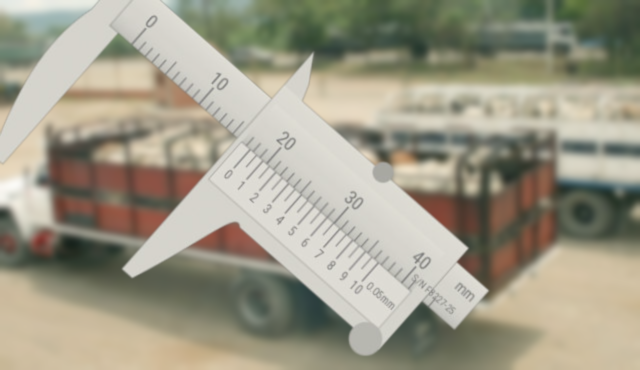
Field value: 17.6 mm
